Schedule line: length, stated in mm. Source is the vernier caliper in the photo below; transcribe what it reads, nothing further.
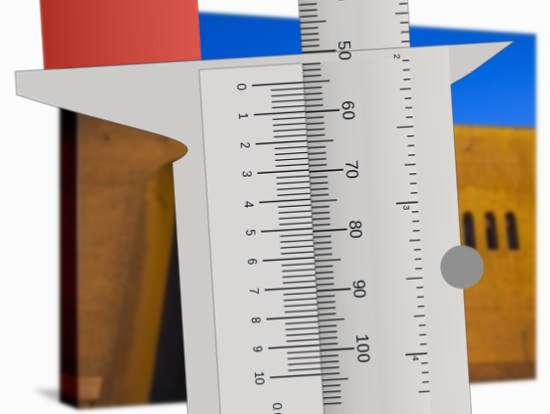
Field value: 55.0 mm
